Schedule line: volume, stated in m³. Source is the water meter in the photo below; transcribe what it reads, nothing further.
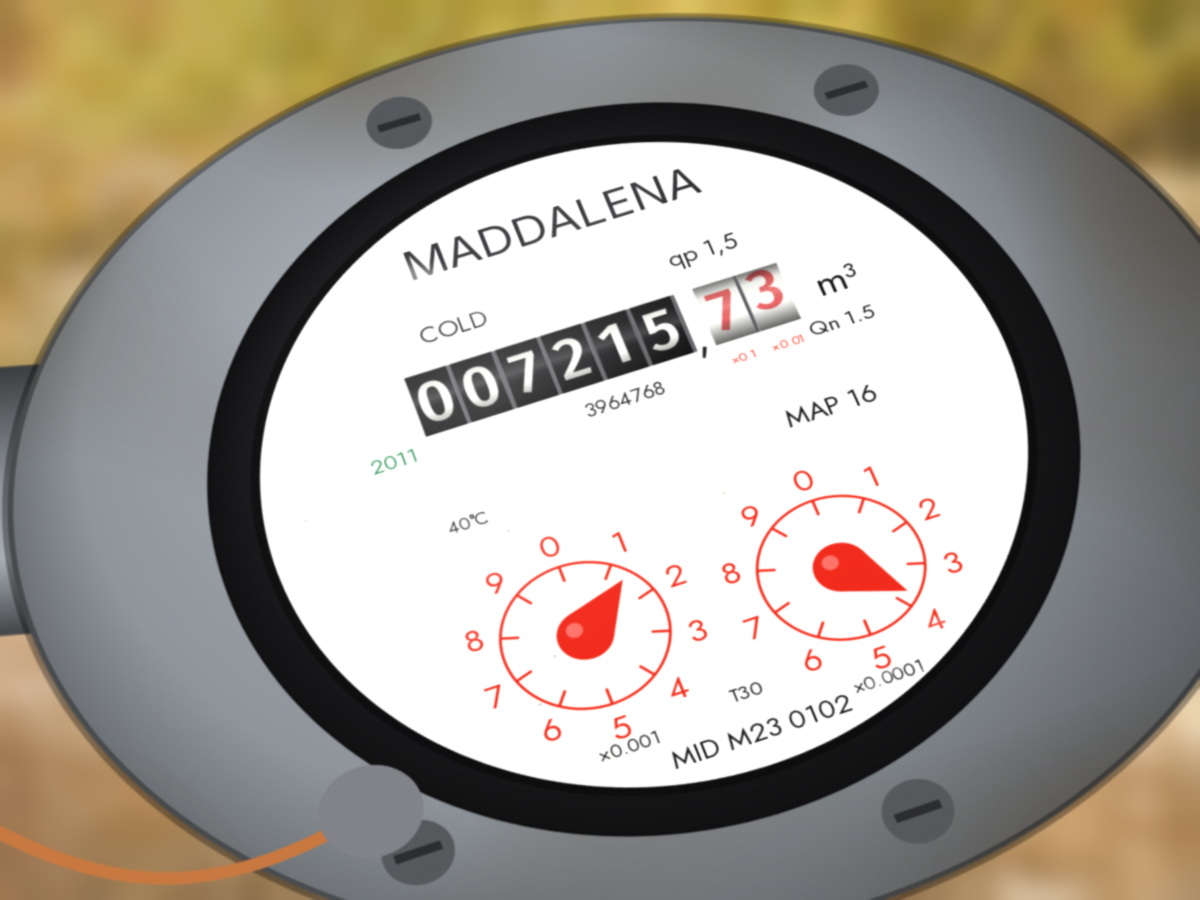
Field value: 7215.7313 m³
